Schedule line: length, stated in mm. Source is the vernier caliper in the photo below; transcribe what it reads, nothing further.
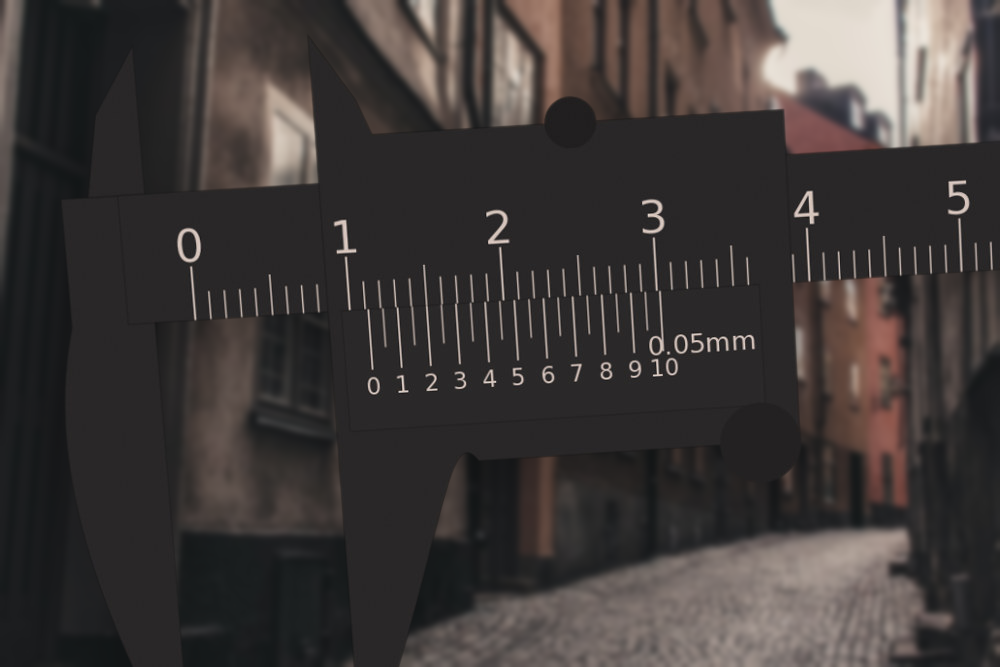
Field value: 11.2 mm
